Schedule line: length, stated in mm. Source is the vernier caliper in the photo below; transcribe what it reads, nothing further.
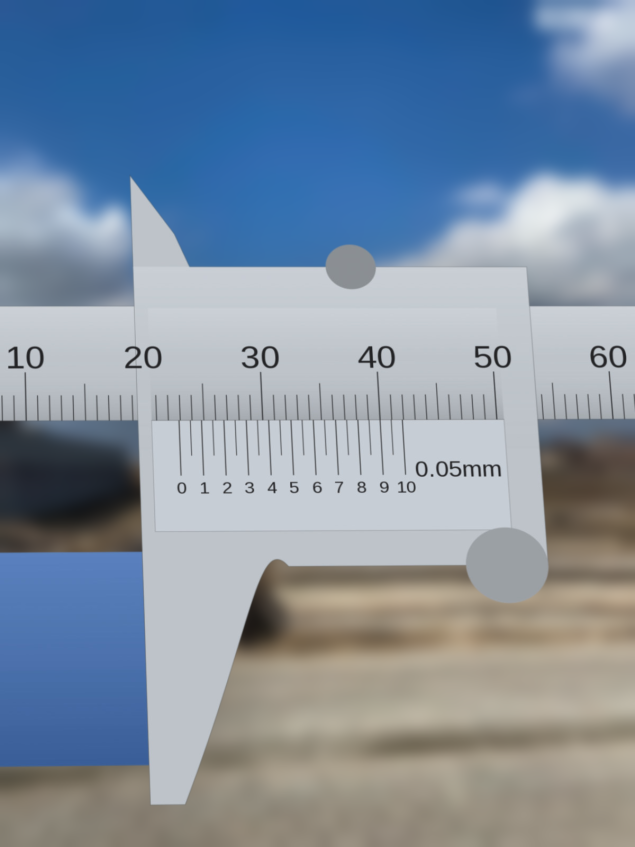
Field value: 22.9 mm
